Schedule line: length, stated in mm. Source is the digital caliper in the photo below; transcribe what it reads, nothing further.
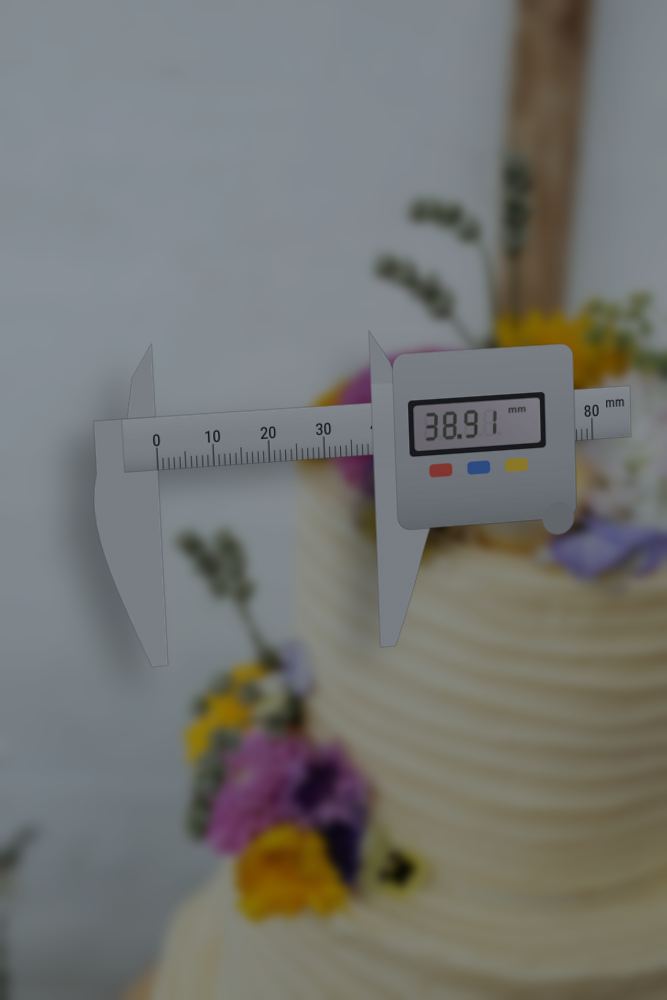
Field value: 38.91 mm
